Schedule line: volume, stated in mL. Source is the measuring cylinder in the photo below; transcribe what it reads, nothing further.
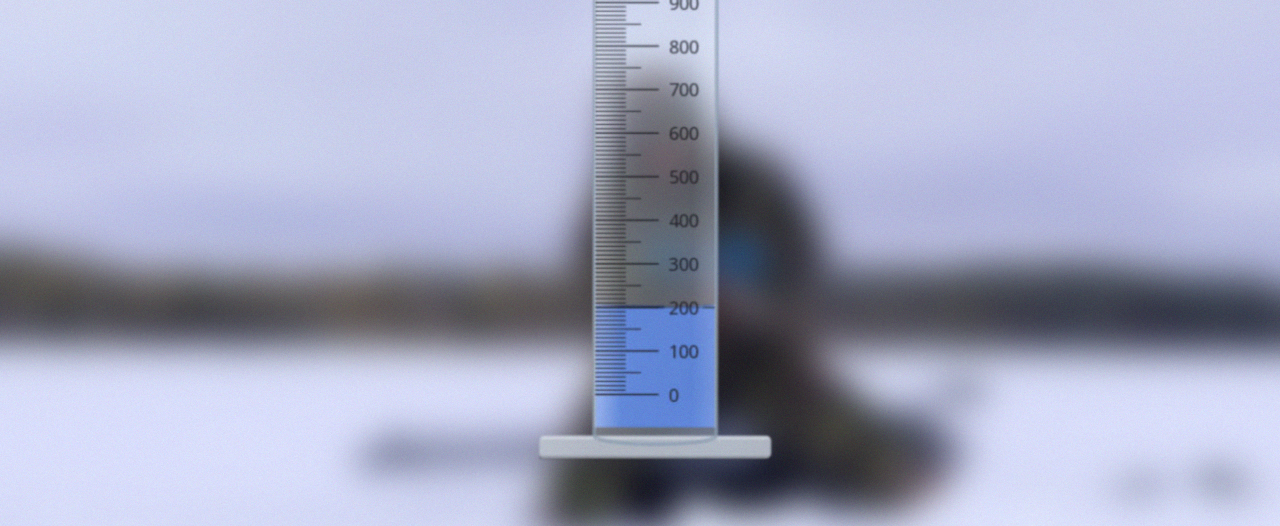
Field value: 200 mL
